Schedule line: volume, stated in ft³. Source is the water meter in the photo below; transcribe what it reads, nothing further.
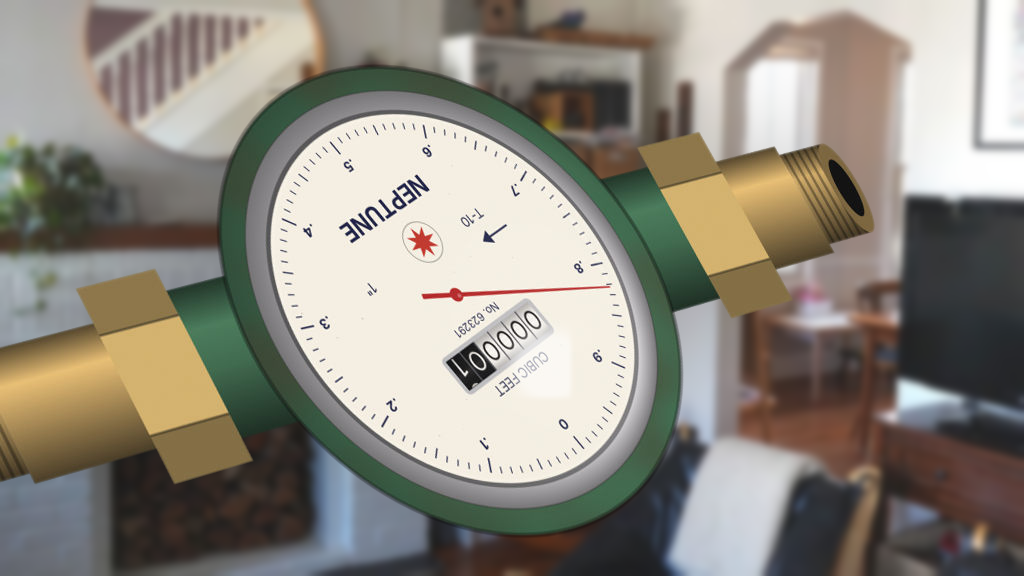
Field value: 0.82 ft³
